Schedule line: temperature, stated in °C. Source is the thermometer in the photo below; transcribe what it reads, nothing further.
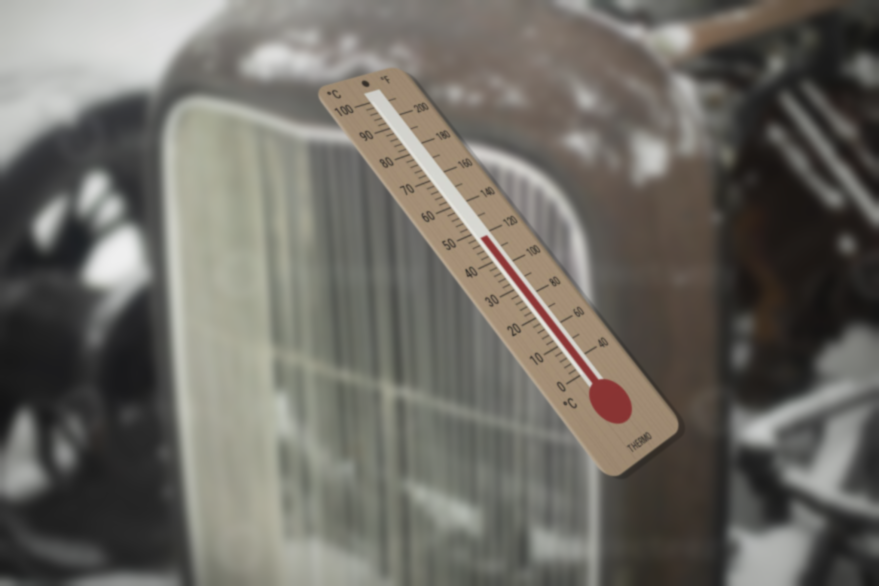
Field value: 48 °C
